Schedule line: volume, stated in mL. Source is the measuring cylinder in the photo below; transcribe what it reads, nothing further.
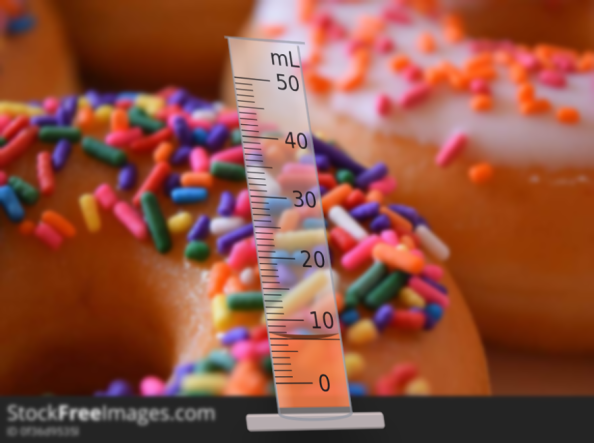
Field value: 7 mL
